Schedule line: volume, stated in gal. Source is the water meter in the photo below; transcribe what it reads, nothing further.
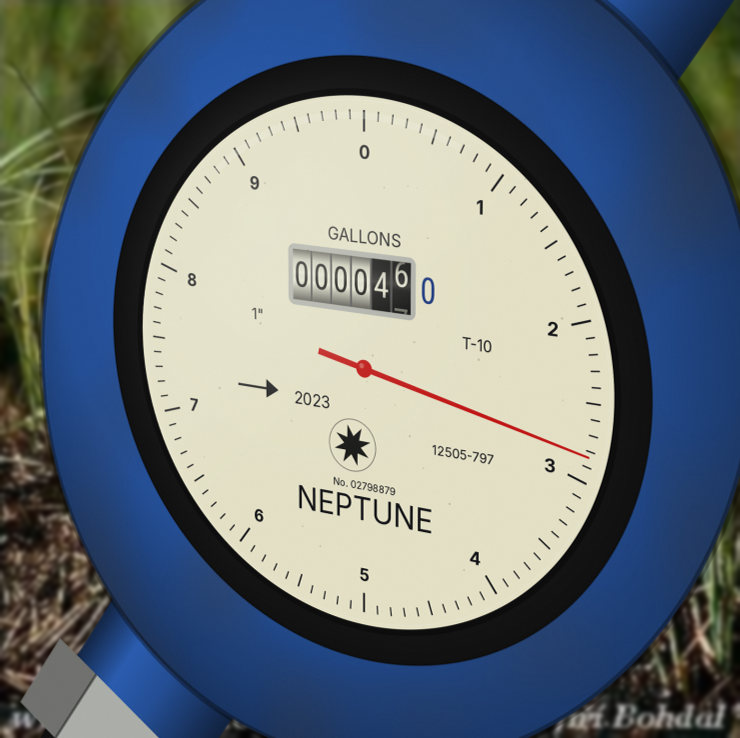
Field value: 462.8 gal
